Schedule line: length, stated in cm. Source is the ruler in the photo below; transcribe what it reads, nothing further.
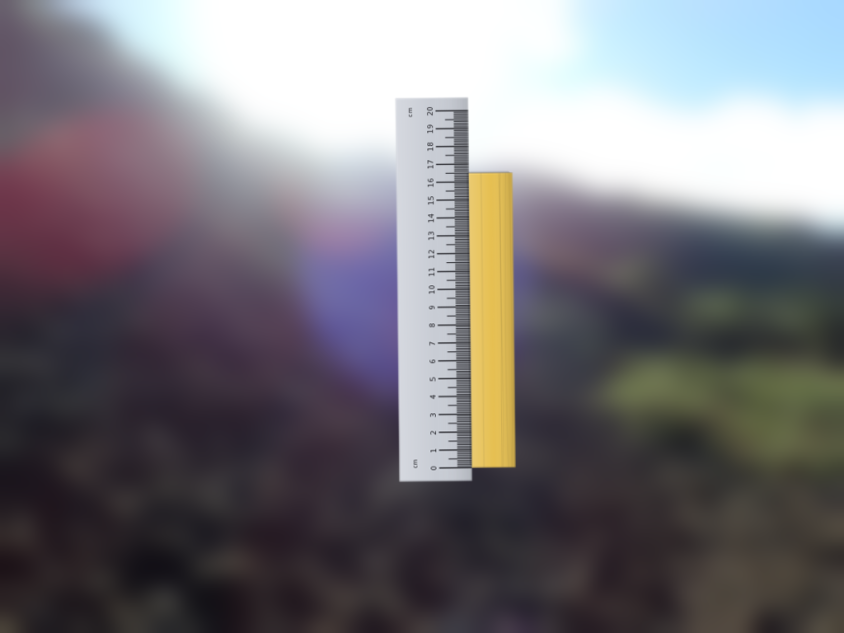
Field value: 16.5 cm
